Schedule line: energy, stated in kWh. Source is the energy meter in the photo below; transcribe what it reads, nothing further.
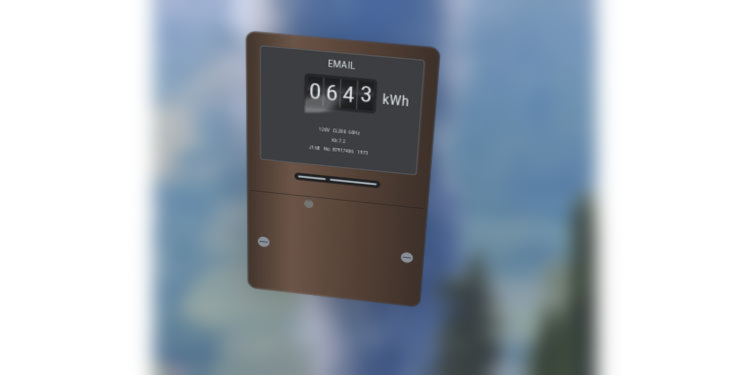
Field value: 643 kWh
